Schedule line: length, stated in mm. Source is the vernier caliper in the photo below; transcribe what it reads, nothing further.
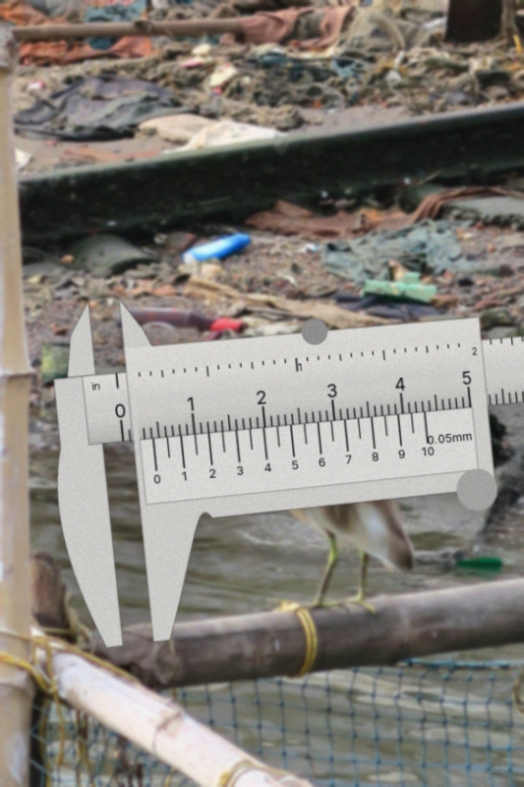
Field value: 4.2 mm
